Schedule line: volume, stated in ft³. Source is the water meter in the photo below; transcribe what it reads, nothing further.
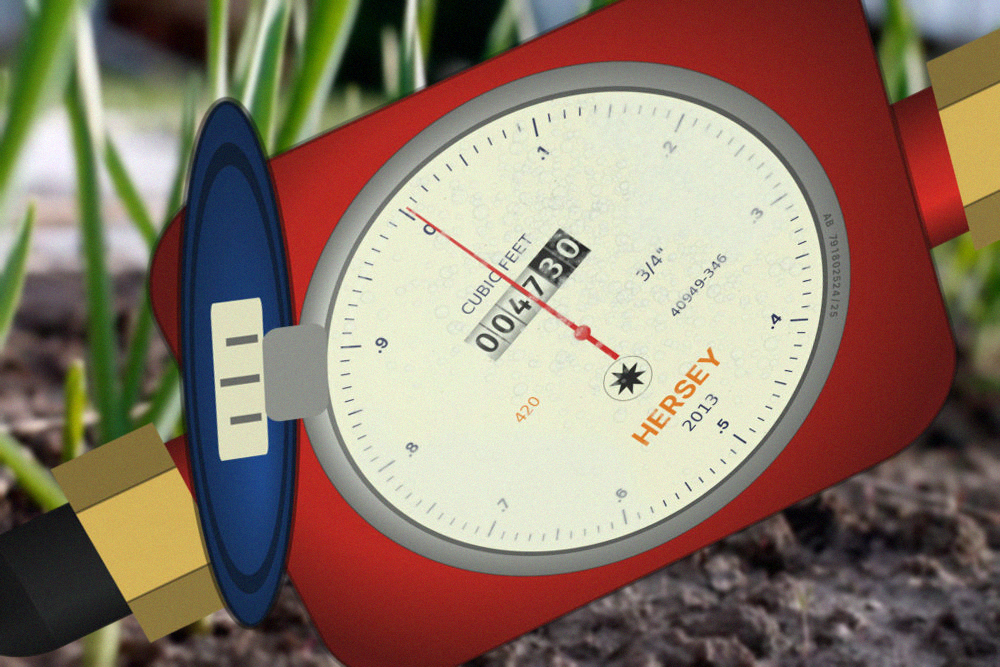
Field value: 4730.00 ft³
